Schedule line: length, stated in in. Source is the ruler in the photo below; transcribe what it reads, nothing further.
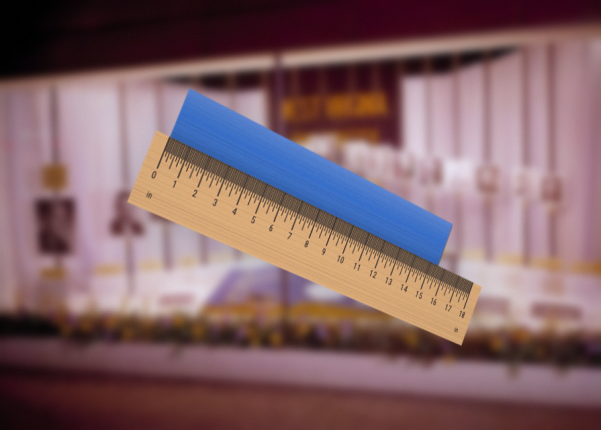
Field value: 15.5 in
